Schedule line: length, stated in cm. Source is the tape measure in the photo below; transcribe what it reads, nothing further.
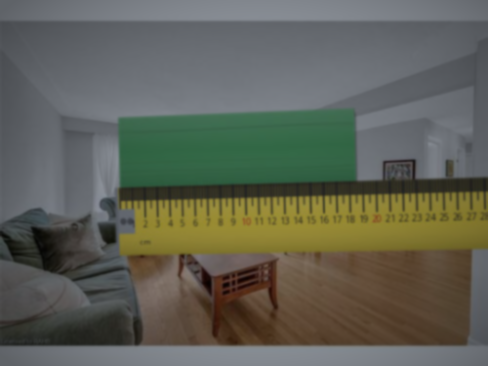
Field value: 18.5 cm
